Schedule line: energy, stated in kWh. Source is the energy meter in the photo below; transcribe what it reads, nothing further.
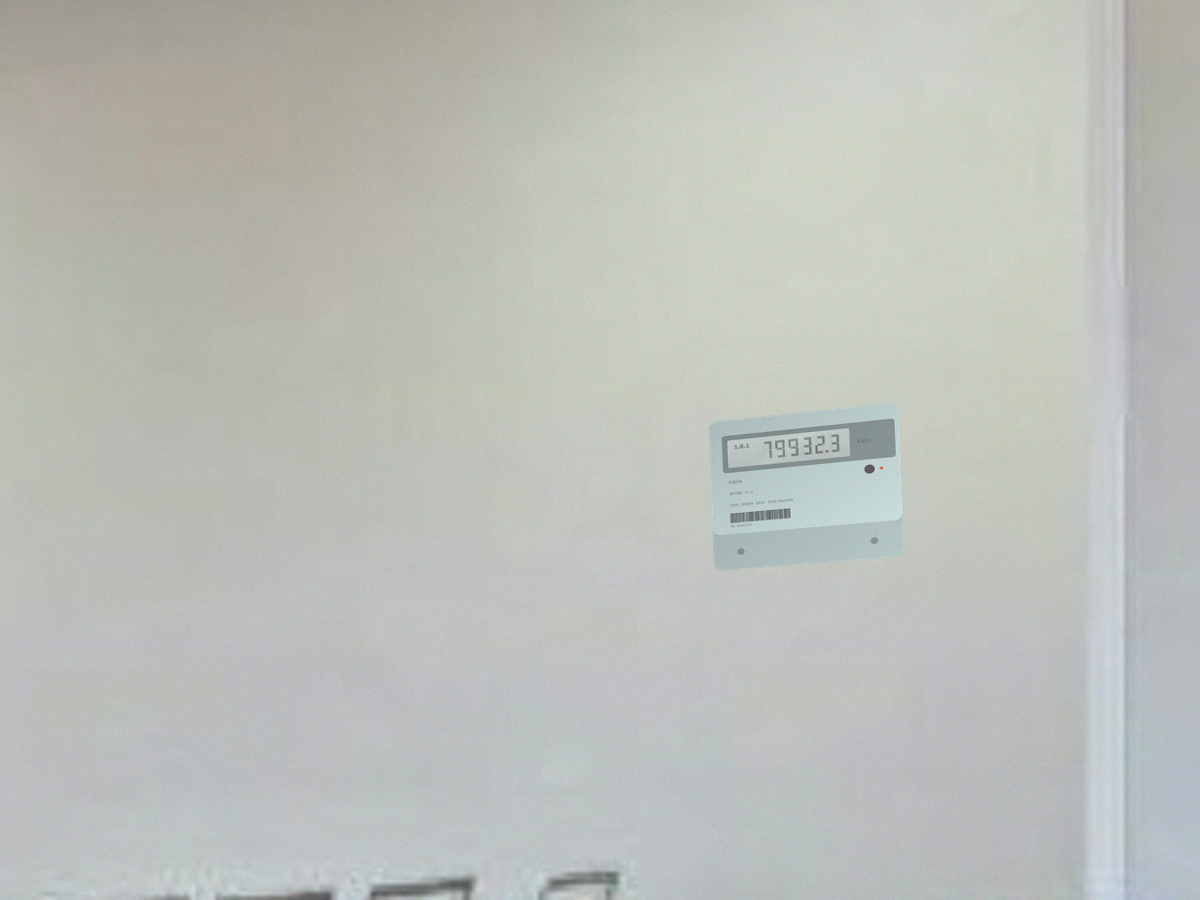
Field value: 79932.3 kWh
